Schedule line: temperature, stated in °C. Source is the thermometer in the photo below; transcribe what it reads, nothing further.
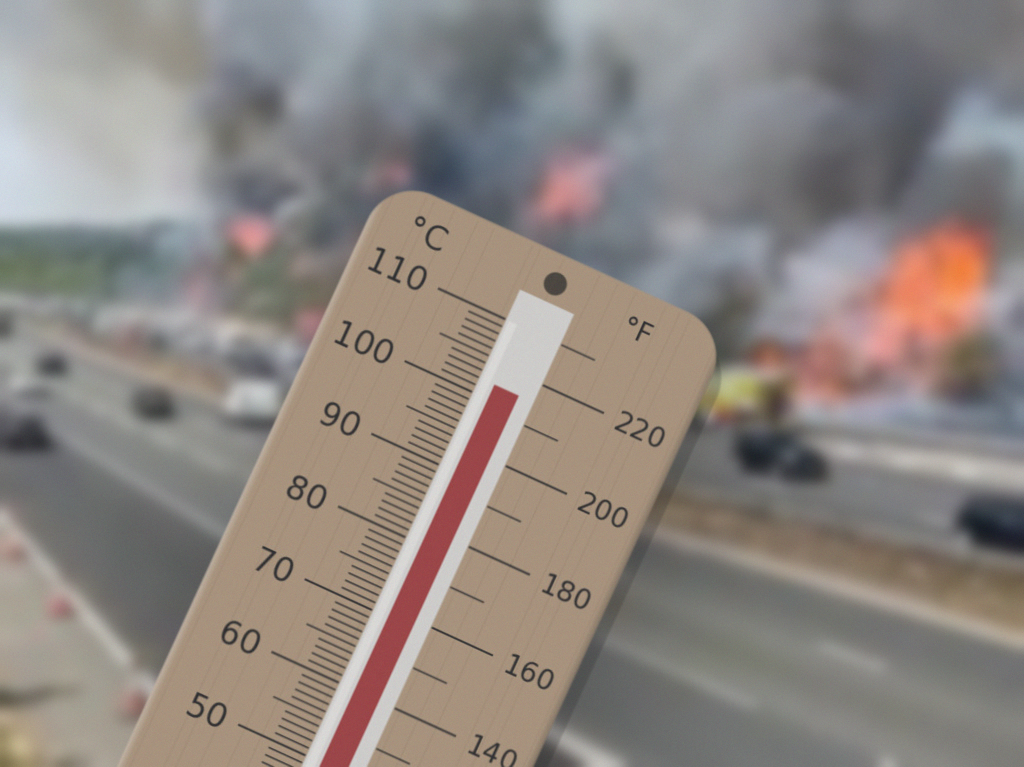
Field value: 102 °C
